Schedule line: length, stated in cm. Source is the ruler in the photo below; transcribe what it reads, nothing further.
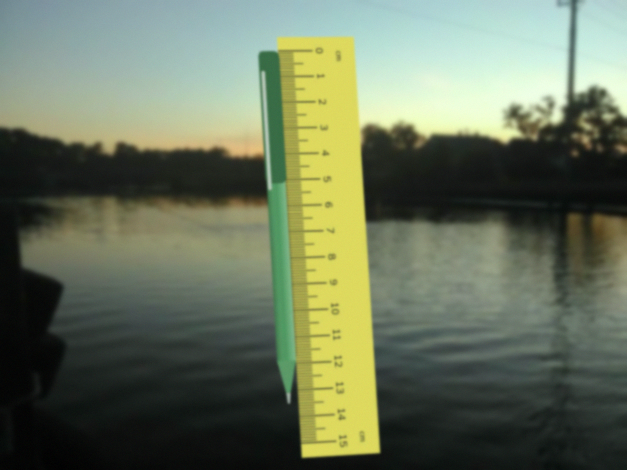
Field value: 13.5 cm
